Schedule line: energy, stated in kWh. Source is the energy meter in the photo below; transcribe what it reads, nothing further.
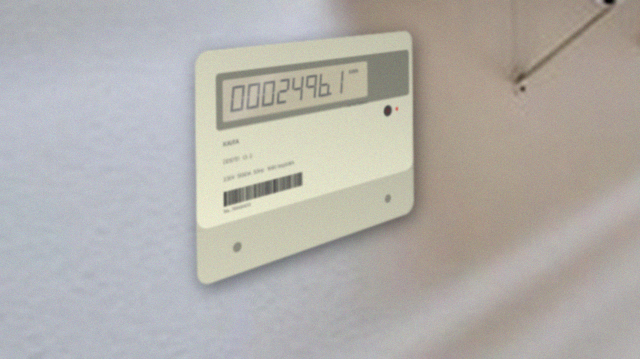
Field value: 2496.1 kWh
